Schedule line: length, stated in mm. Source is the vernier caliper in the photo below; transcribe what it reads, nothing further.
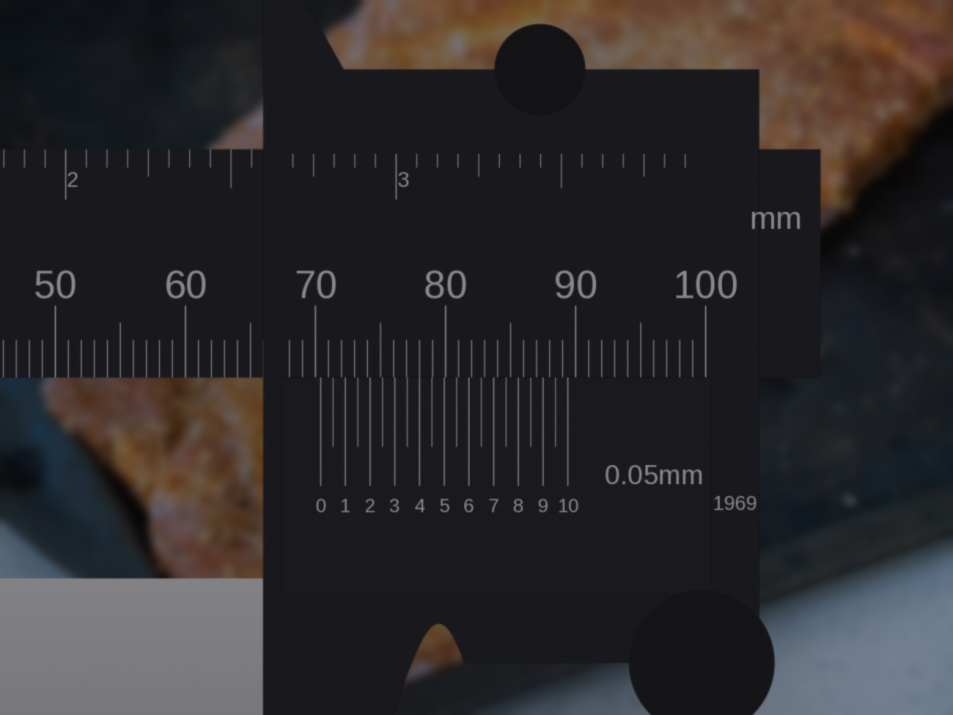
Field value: 70.4 mm
